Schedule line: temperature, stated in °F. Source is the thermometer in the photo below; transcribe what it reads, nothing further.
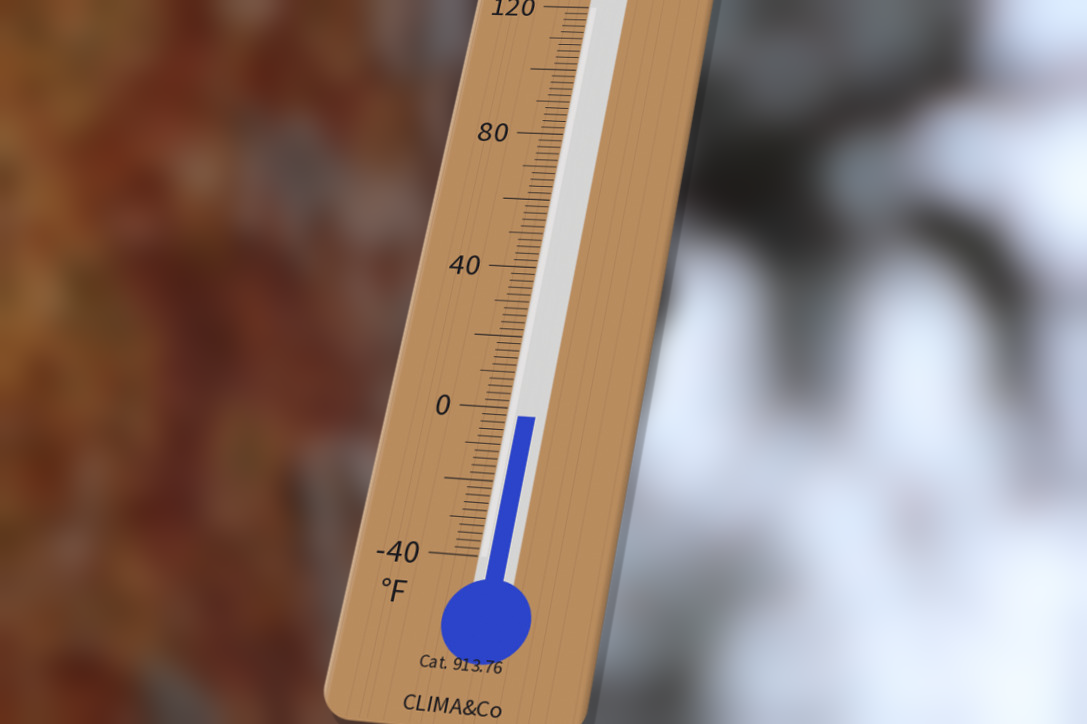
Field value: -2 °F
